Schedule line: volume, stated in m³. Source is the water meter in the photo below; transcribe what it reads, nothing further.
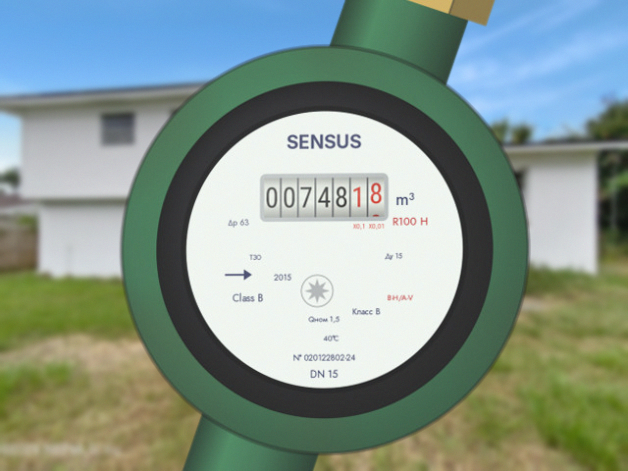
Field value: 748.18 m³
